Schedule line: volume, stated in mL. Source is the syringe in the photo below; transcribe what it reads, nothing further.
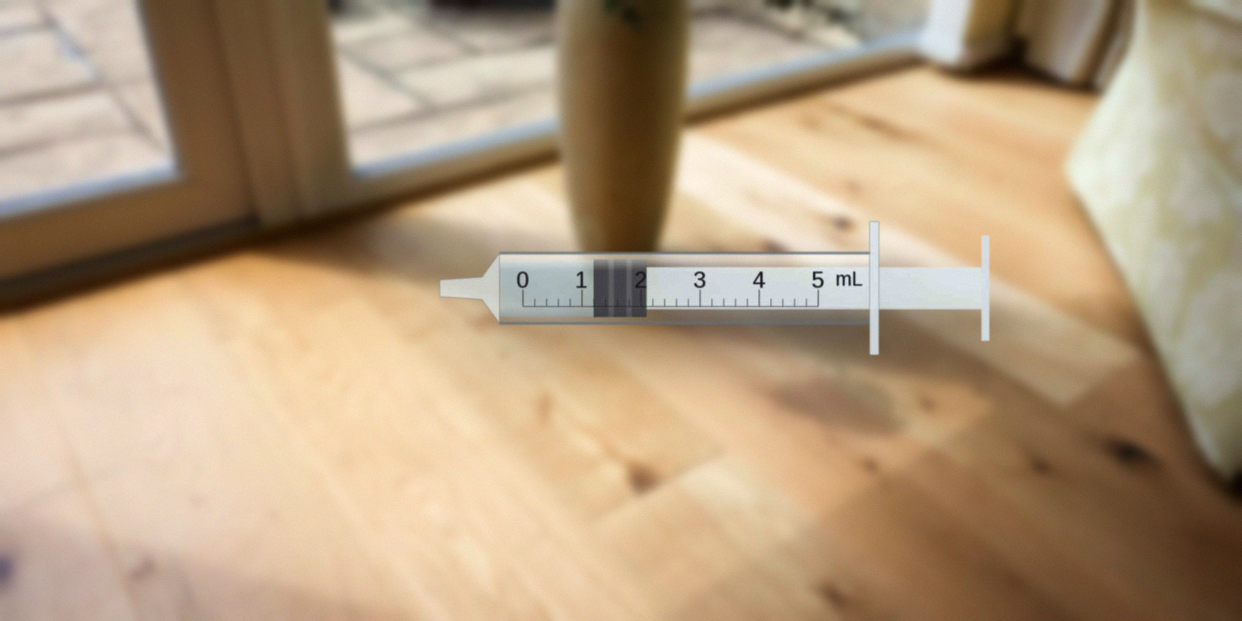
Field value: 1.2 mL
